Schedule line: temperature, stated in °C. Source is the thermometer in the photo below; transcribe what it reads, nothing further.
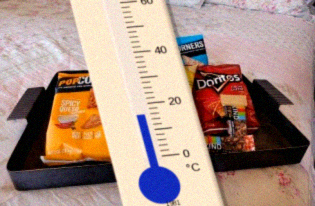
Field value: 16 °C
